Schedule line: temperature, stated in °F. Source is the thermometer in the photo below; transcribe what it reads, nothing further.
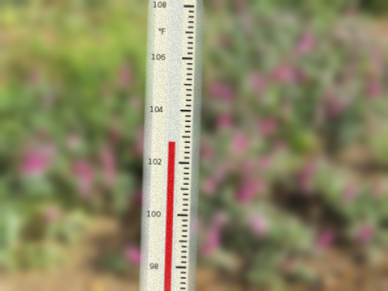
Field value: 102.8 °F
